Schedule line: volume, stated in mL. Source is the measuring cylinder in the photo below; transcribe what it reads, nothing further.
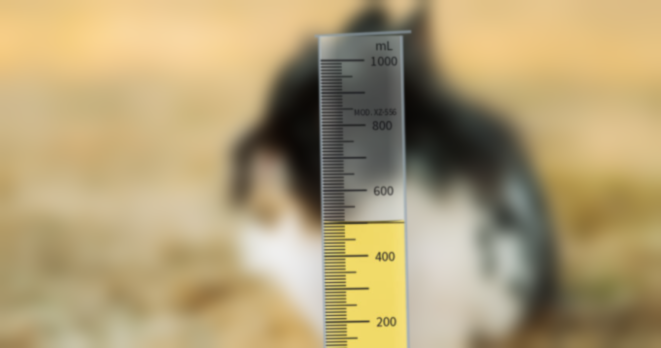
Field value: 500 mL
